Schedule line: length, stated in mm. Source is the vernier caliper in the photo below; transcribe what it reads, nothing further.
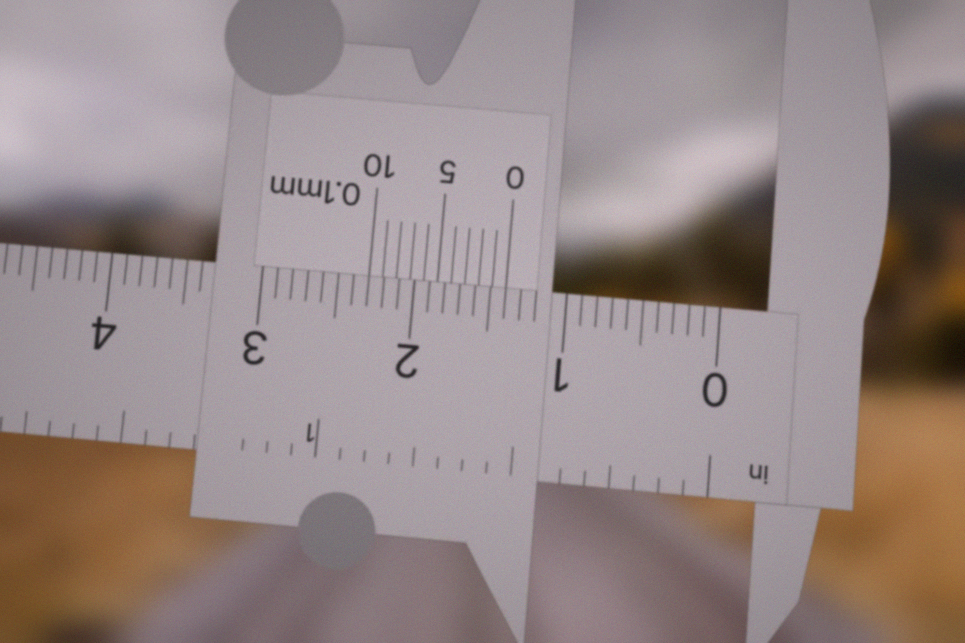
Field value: 14.0 mm
